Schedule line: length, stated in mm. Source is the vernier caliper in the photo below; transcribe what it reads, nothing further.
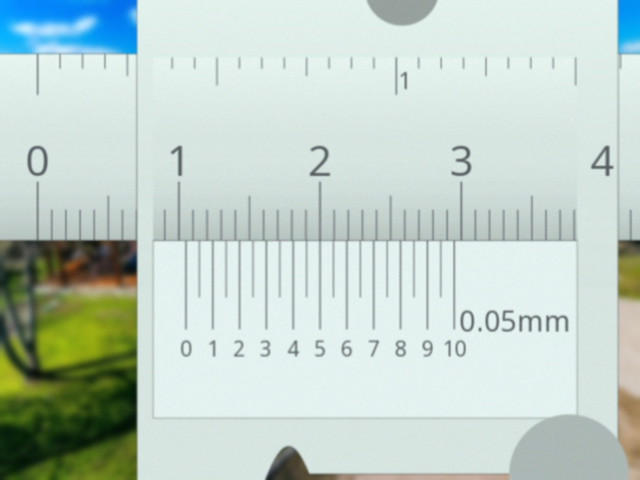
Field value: 10.5 mm
